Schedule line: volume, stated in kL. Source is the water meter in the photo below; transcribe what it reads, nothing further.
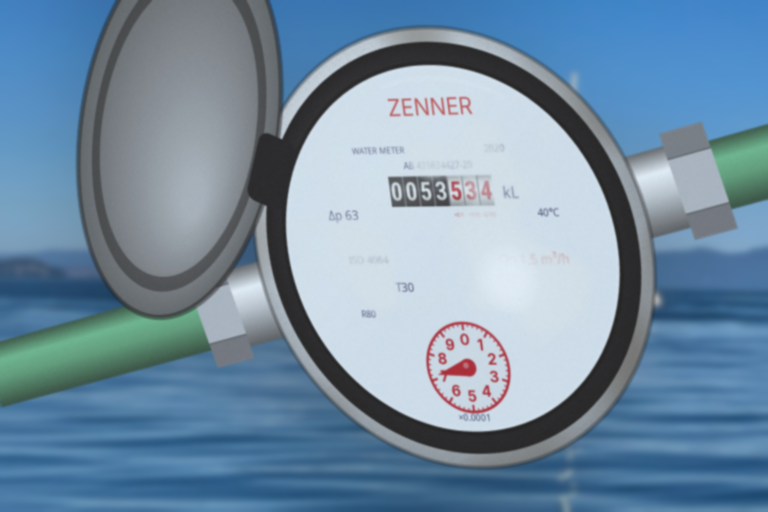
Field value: 53.5347 kL
